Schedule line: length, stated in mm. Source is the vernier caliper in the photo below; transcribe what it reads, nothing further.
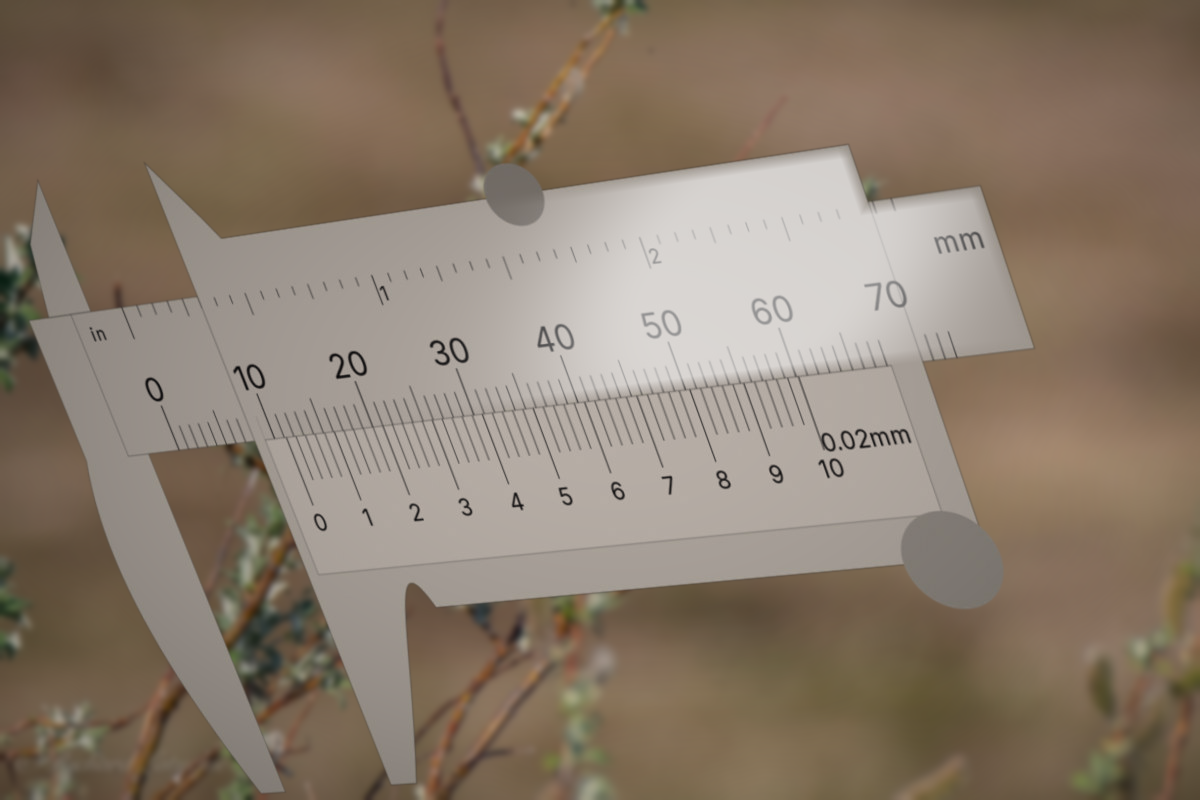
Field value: 11.2 mm
